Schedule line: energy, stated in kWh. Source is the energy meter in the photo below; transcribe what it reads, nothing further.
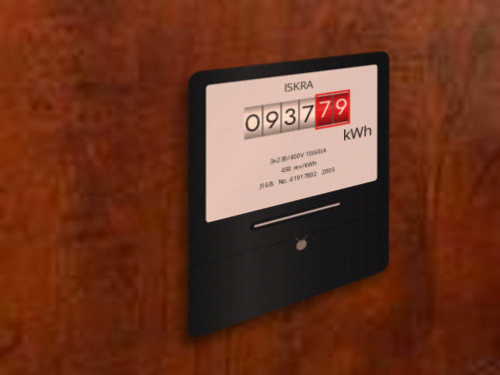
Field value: 937.79 kWh
